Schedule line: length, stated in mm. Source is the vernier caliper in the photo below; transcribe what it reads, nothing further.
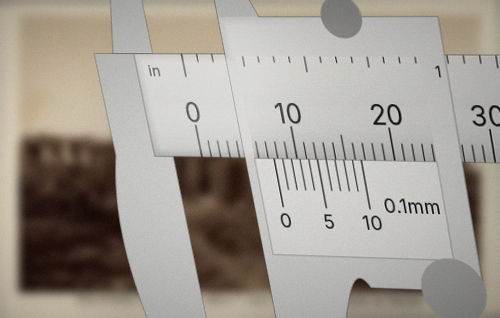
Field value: 7.6 mm
